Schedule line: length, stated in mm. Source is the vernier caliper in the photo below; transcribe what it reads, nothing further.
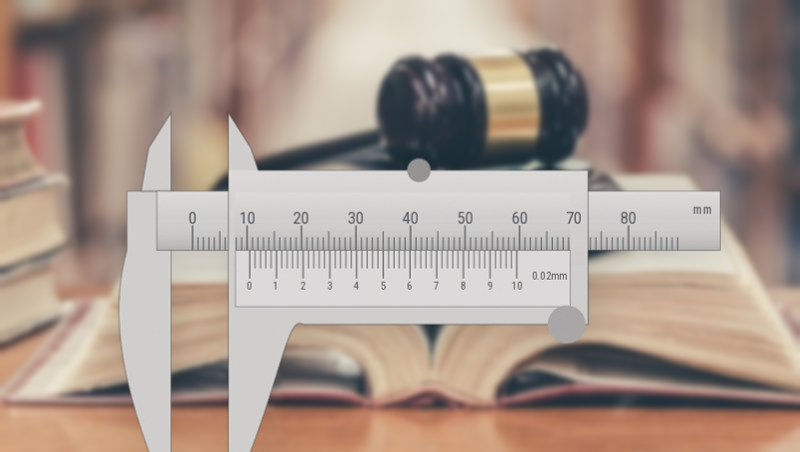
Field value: 10.5 mm
